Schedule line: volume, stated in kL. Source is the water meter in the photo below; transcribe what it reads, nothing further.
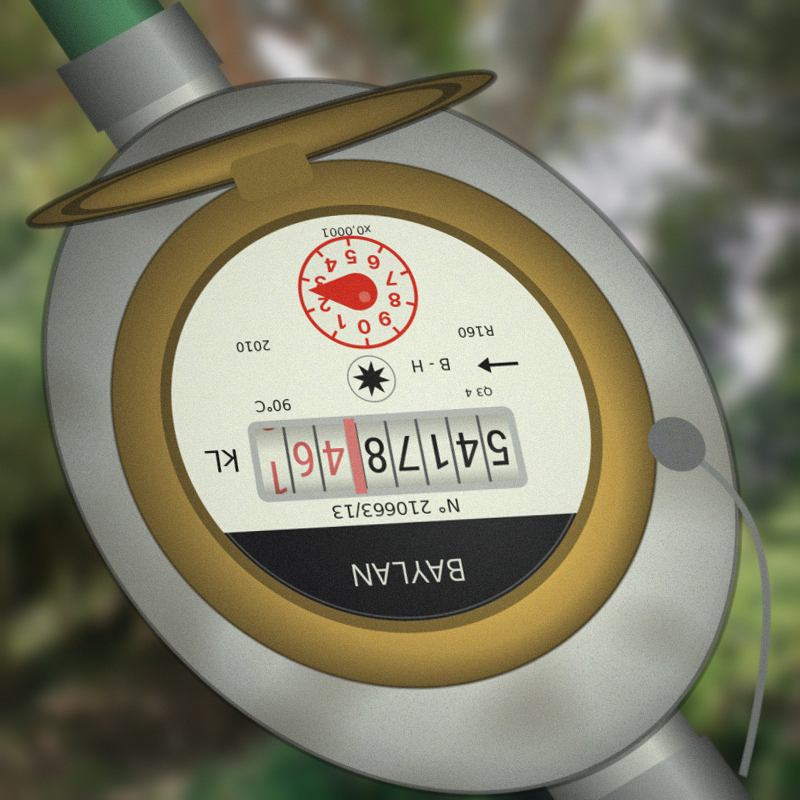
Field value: 54178.4612 kL
